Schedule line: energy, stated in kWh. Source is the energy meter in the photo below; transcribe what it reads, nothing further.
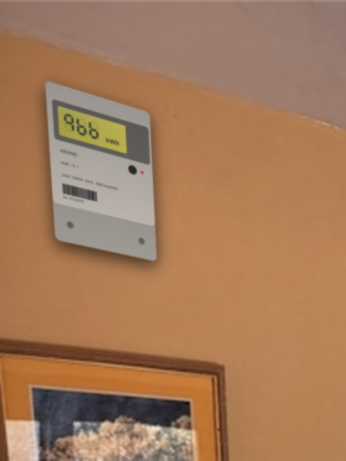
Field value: 966 kWh
